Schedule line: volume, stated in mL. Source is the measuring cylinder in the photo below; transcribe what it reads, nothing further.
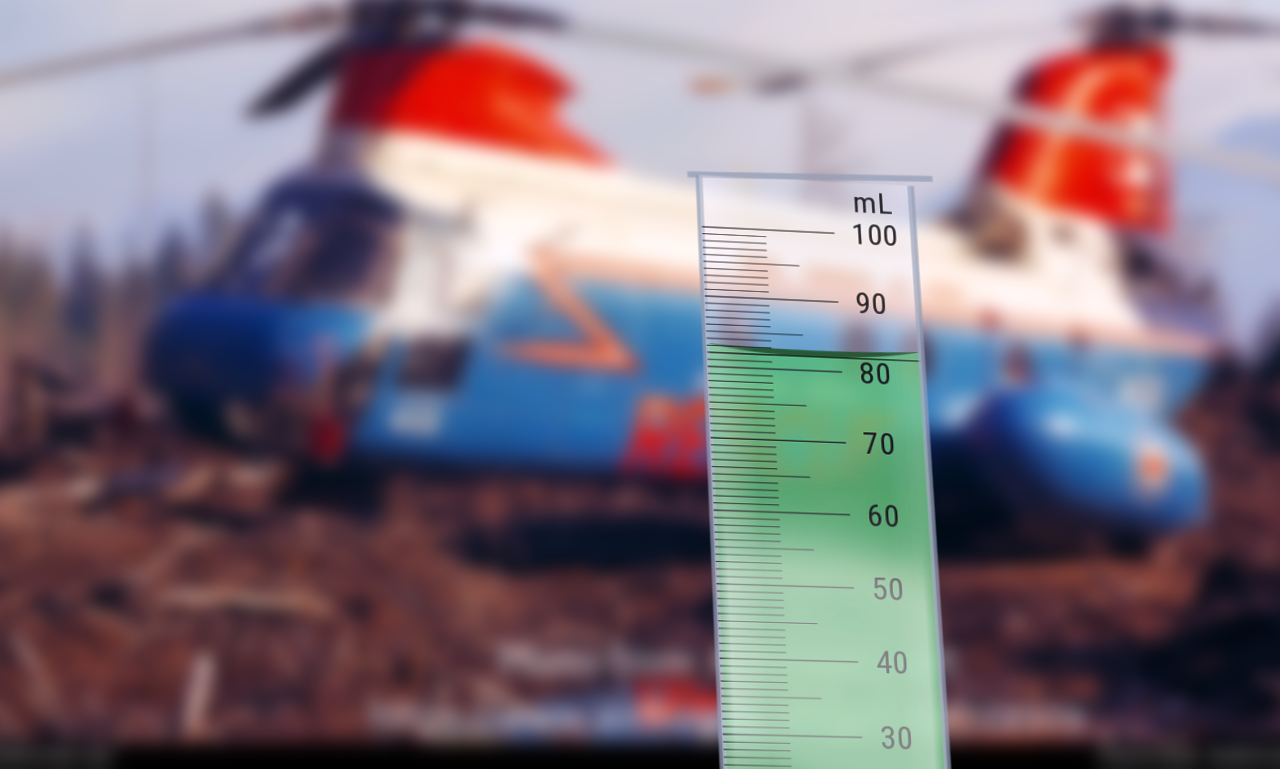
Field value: 82 mL
